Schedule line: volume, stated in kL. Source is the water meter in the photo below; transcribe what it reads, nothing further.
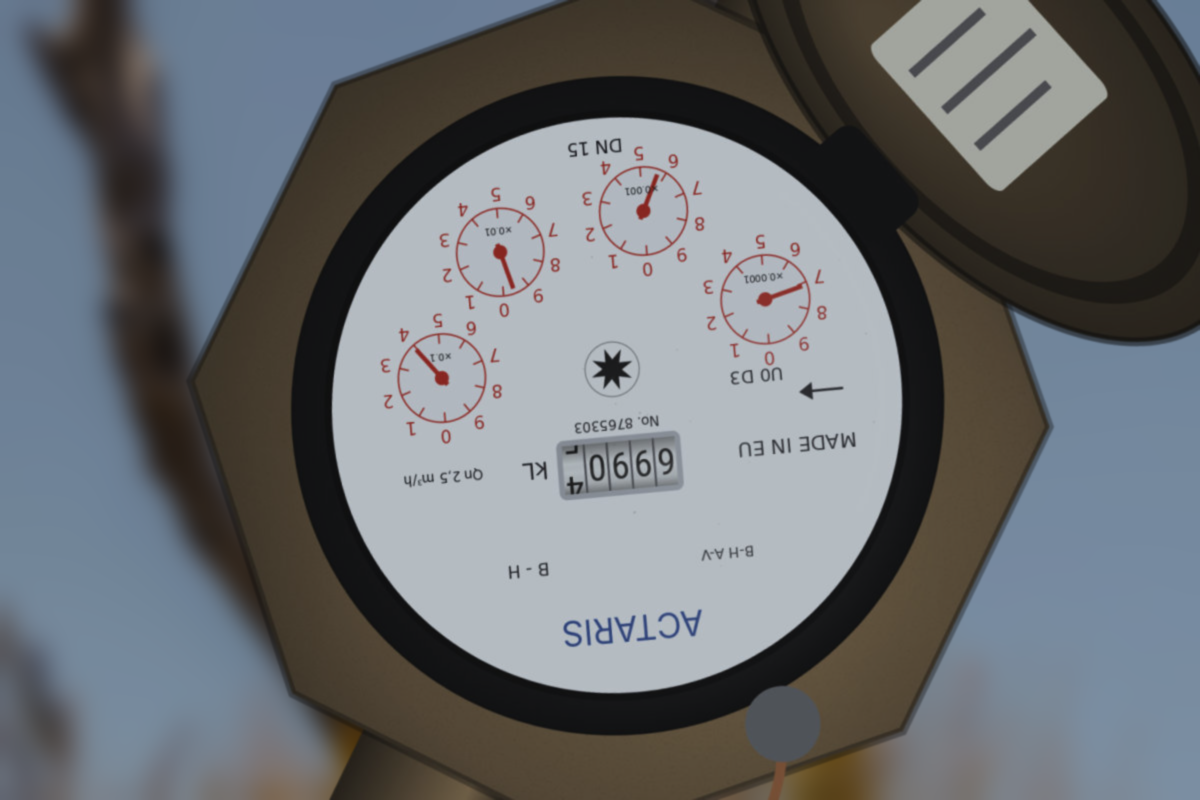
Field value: 69904.3957 kL
